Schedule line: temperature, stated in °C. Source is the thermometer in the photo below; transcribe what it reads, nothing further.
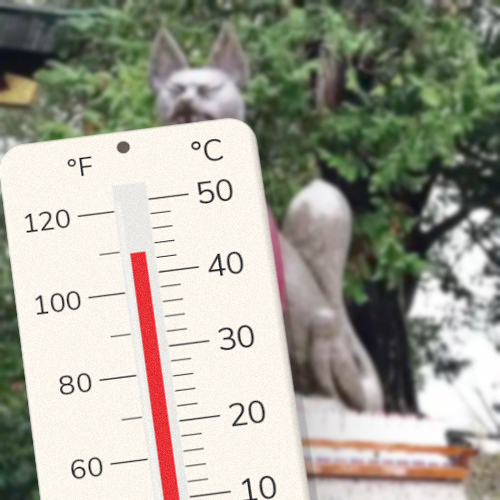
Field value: 43 °C
